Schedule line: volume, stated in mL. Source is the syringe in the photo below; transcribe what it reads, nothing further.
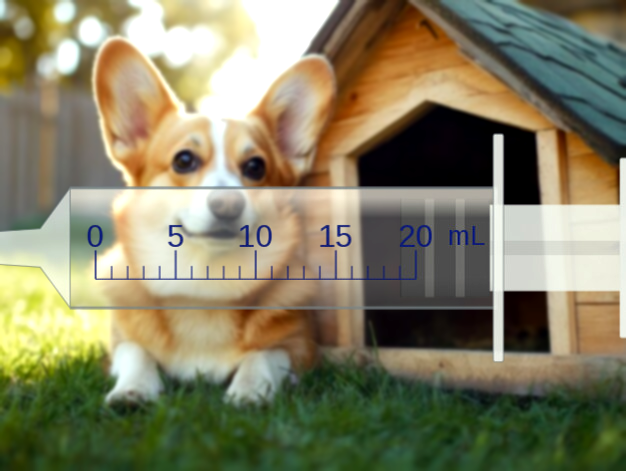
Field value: 19 mL
